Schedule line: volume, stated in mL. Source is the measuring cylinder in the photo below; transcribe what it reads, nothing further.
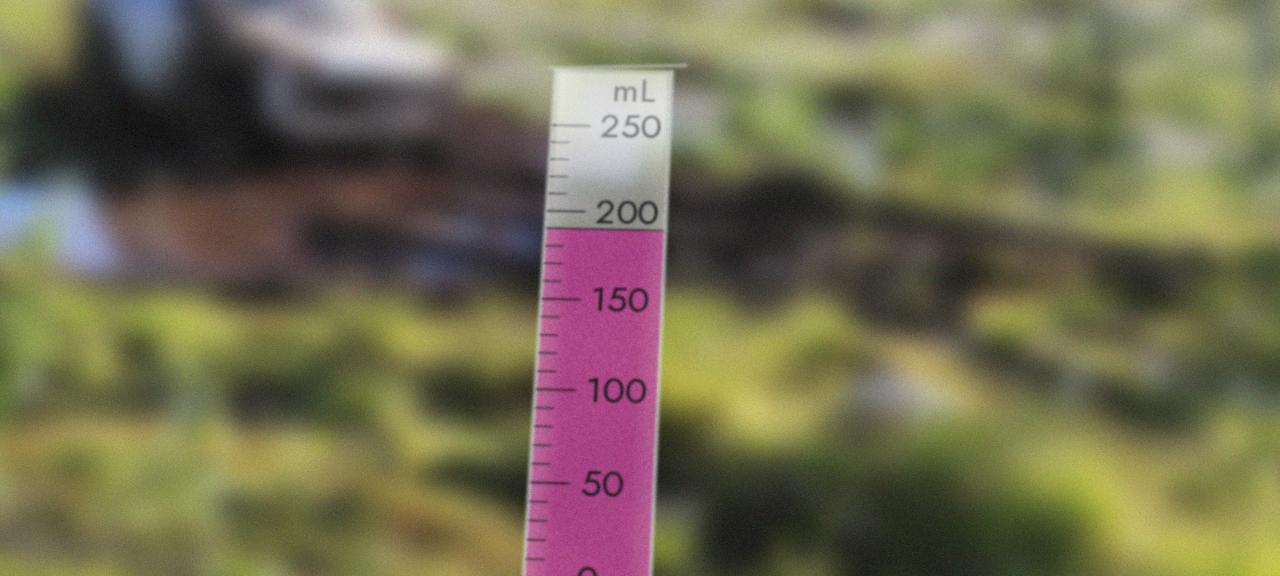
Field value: 190 mL
